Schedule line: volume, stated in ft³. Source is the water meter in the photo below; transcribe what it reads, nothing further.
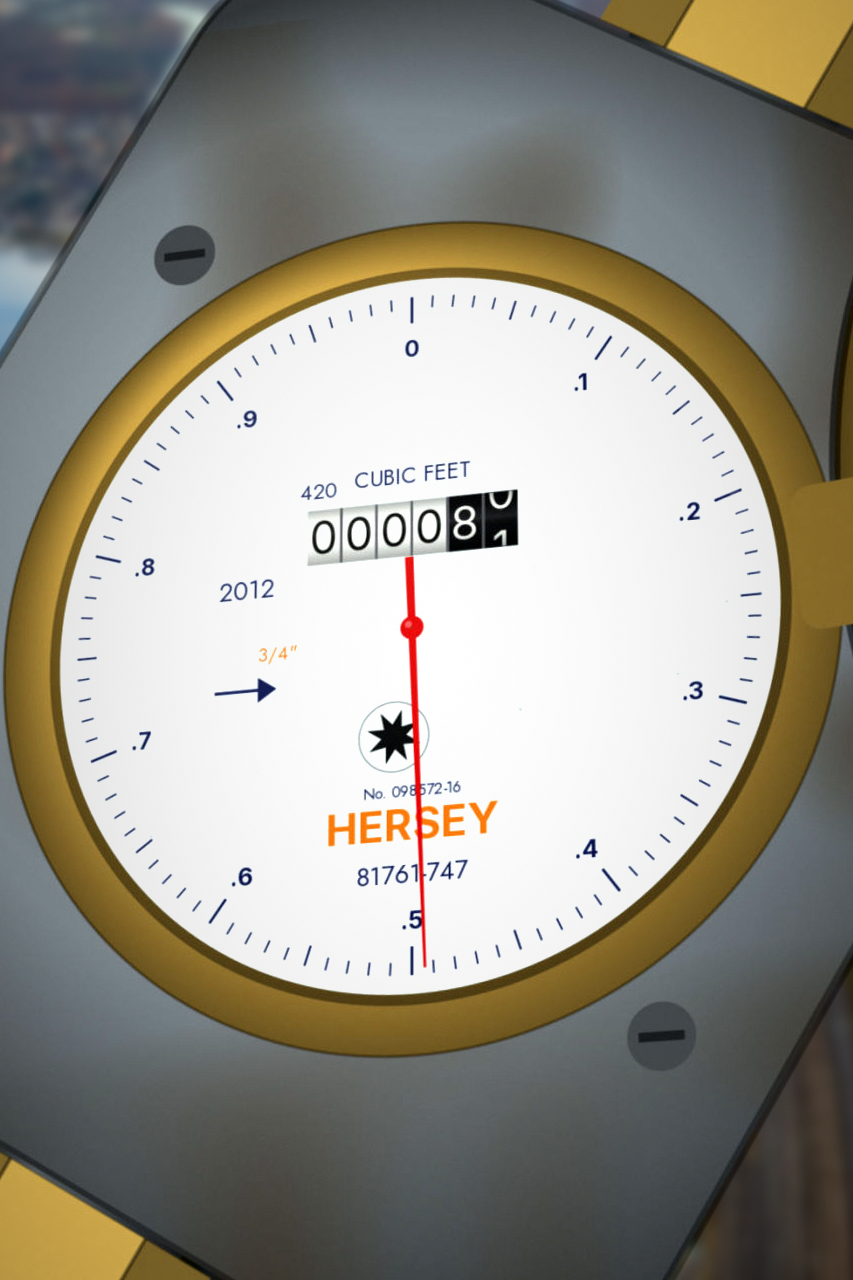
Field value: 80.49 ft³
